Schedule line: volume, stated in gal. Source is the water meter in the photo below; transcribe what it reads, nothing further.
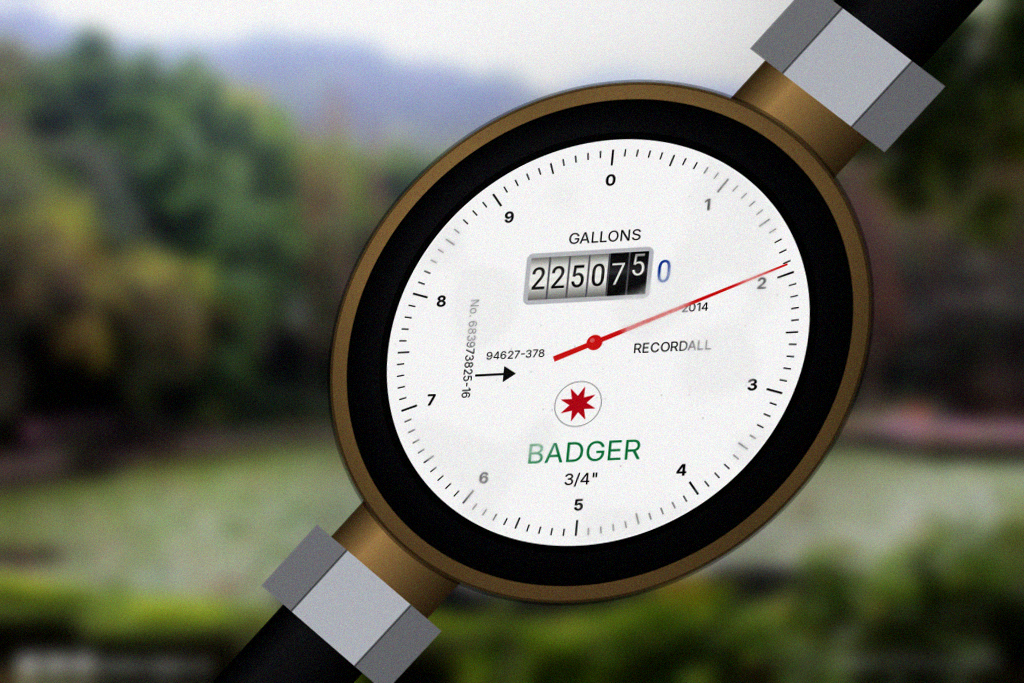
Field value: 2250751.9 gal
